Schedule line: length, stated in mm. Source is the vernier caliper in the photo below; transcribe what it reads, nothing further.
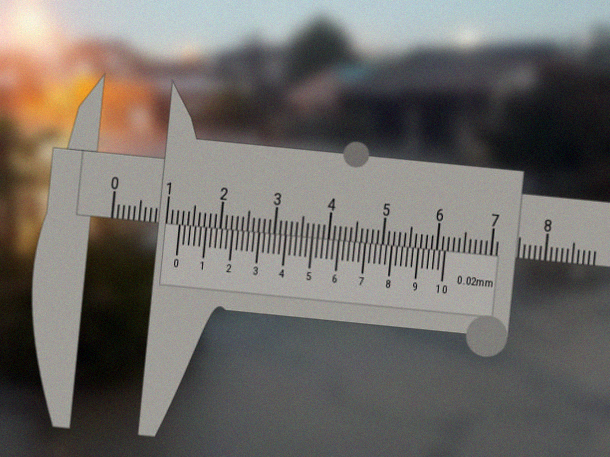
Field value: 12.5 mm
